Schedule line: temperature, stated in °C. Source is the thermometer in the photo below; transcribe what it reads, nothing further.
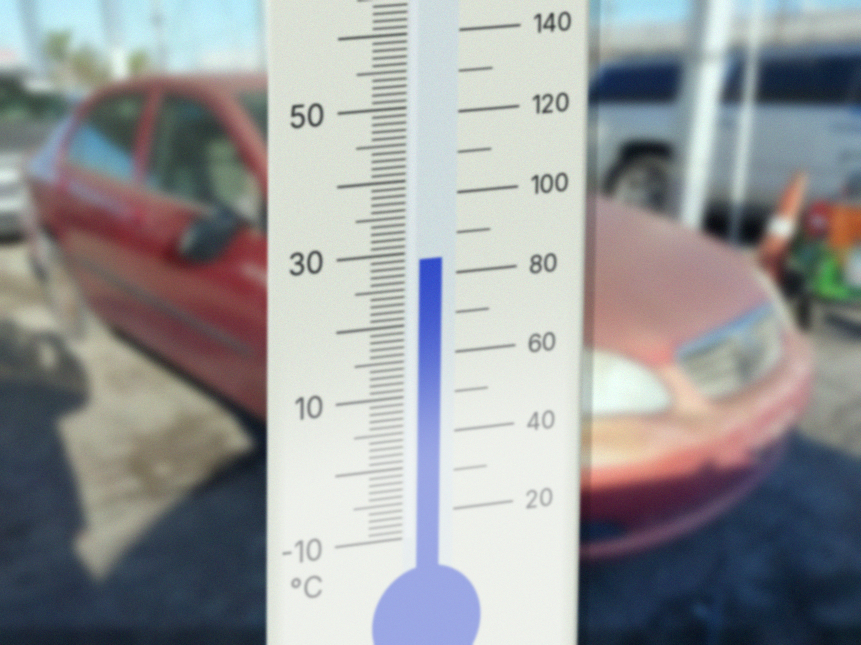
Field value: 29 °C
